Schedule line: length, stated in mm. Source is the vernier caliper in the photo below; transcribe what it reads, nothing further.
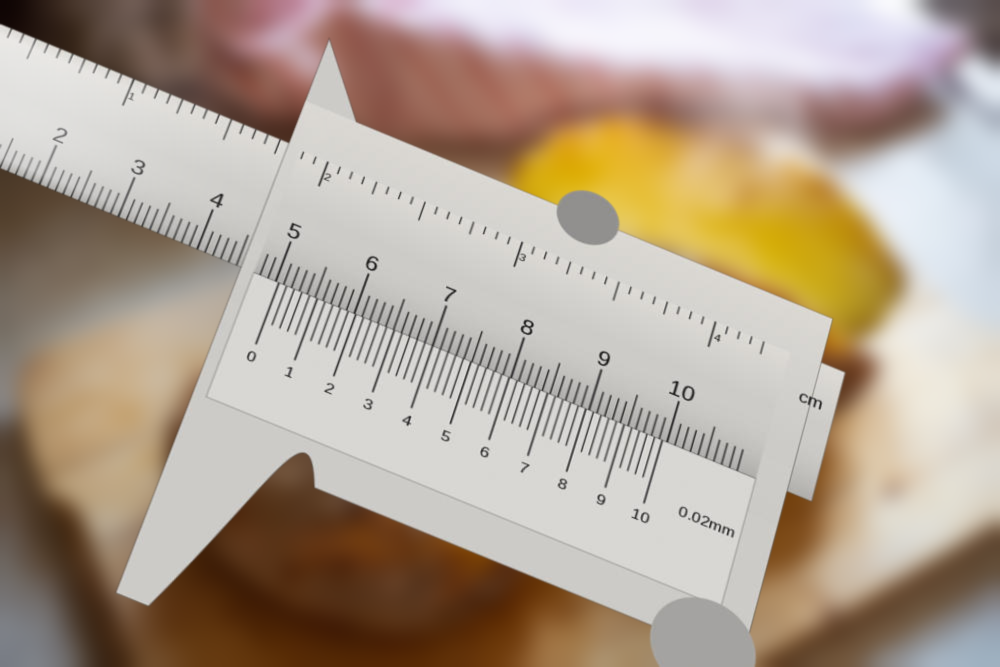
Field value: 50.4 mm
